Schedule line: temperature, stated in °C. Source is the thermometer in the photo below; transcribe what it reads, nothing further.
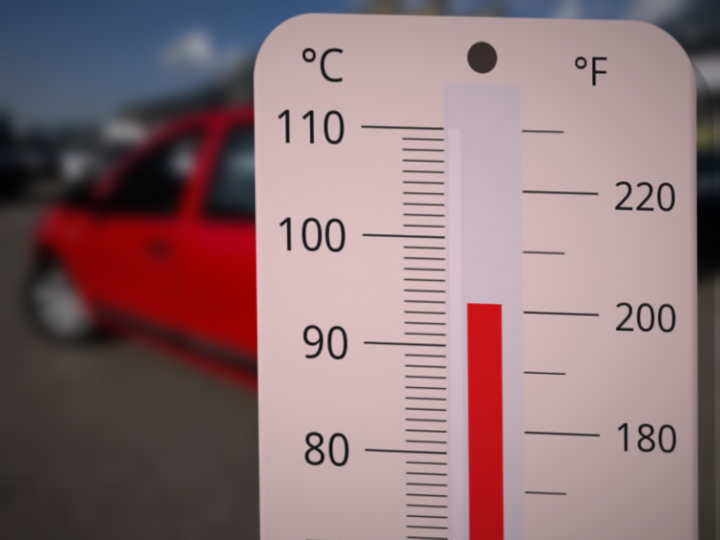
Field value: 94 °C
